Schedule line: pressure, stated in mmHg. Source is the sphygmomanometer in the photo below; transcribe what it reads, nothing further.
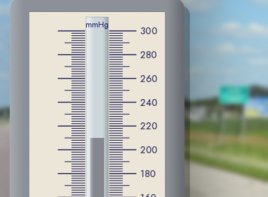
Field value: 210 mmHg
